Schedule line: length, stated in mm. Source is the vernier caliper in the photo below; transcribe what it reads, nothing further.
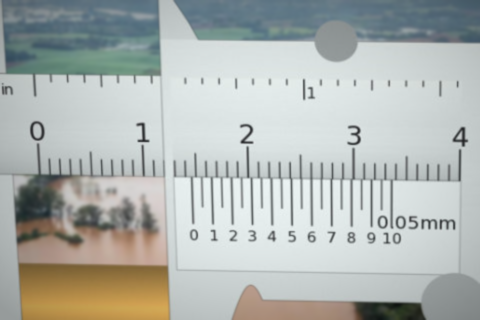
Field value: 14.6 mm
